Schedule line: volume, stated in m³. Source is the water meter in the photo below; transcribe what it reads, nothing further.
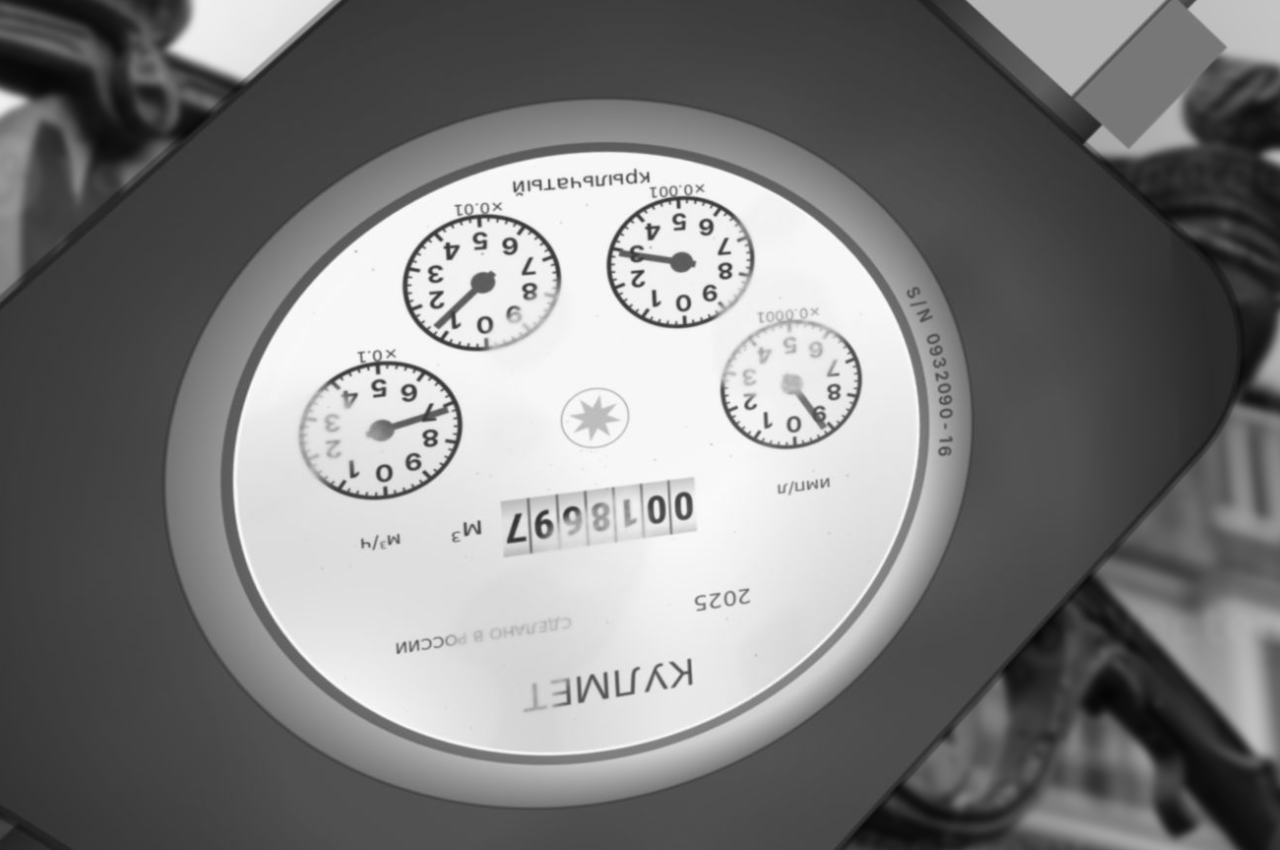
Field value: 18697.7129 m³
